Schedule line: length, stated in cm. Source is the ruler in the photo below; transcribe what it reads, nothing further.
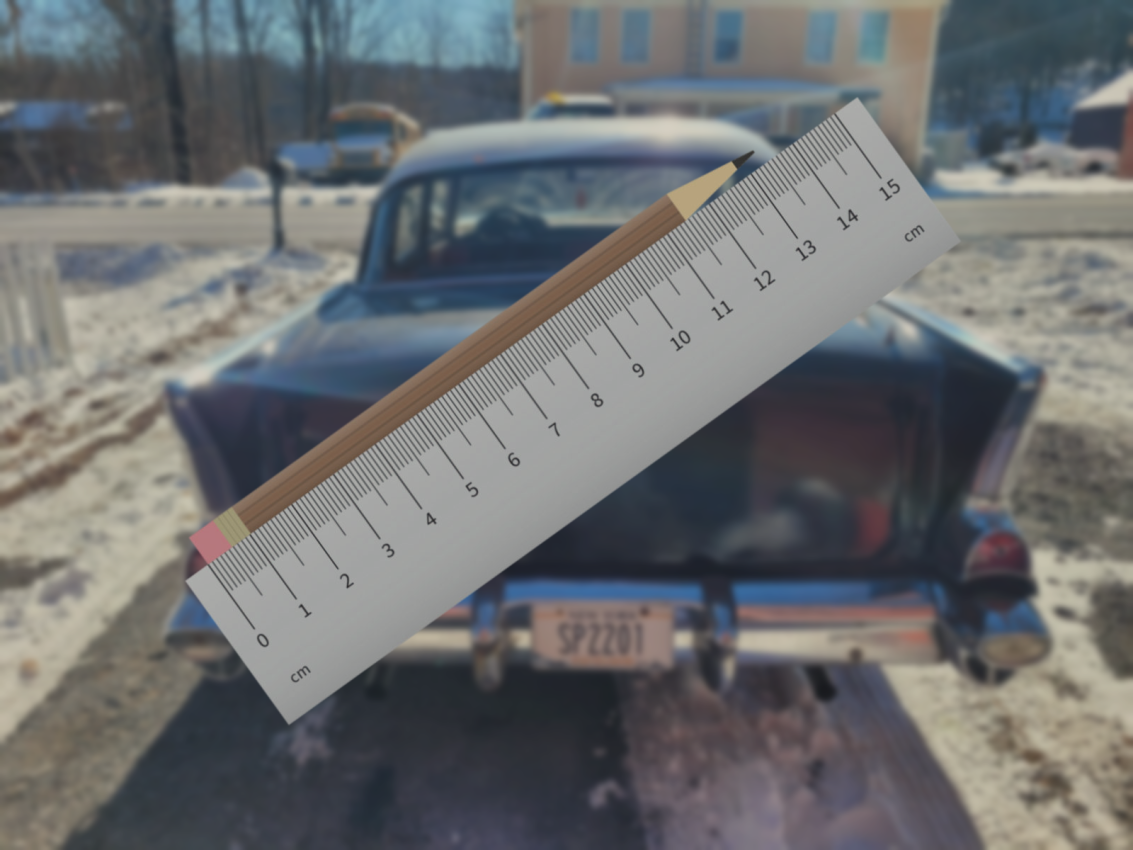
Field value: 13.3 cm
